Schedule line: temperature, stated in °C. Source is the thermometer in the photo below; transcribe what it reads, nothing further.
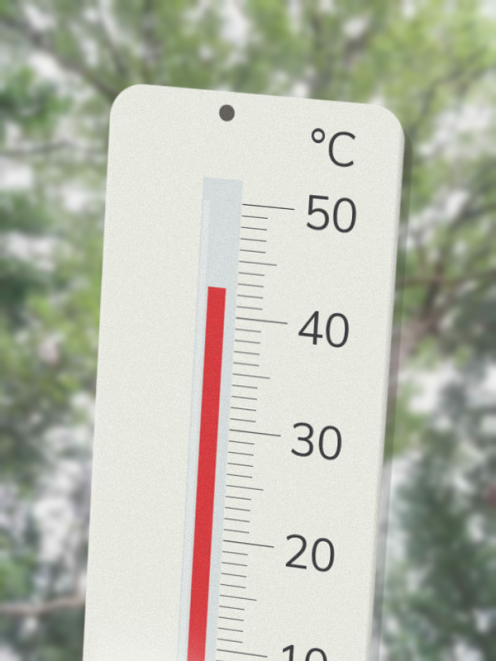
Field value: 42.5 °C
